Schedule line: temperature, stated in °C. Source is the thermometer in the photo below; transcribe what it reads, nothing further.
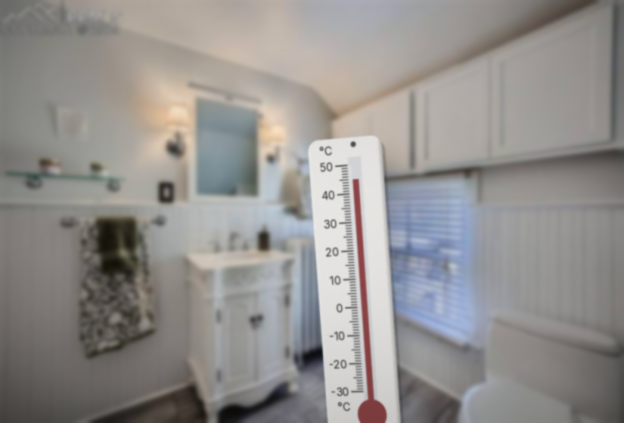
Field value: 45 °C
